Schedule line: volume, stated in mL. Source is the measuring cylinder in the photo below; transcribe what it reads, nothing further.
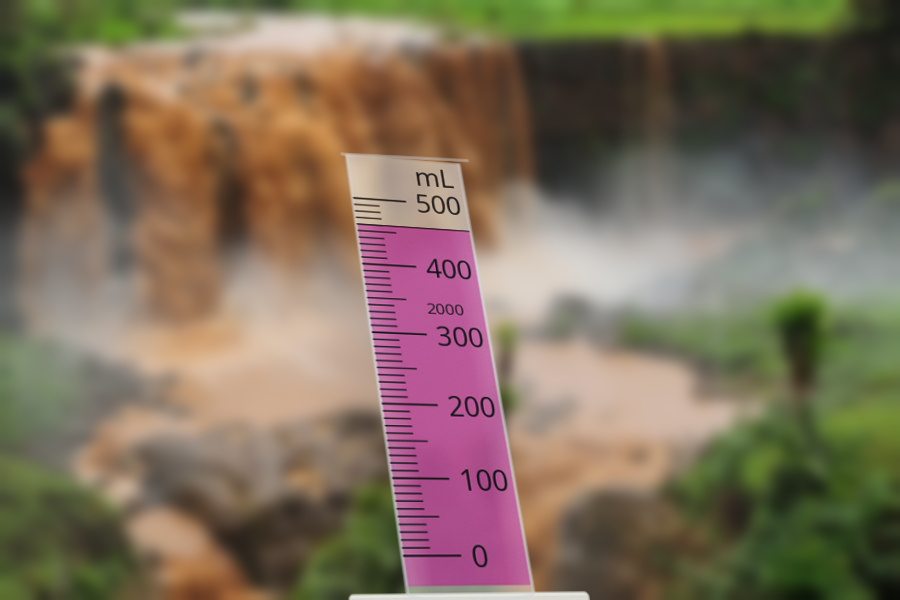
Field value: 460 mL
